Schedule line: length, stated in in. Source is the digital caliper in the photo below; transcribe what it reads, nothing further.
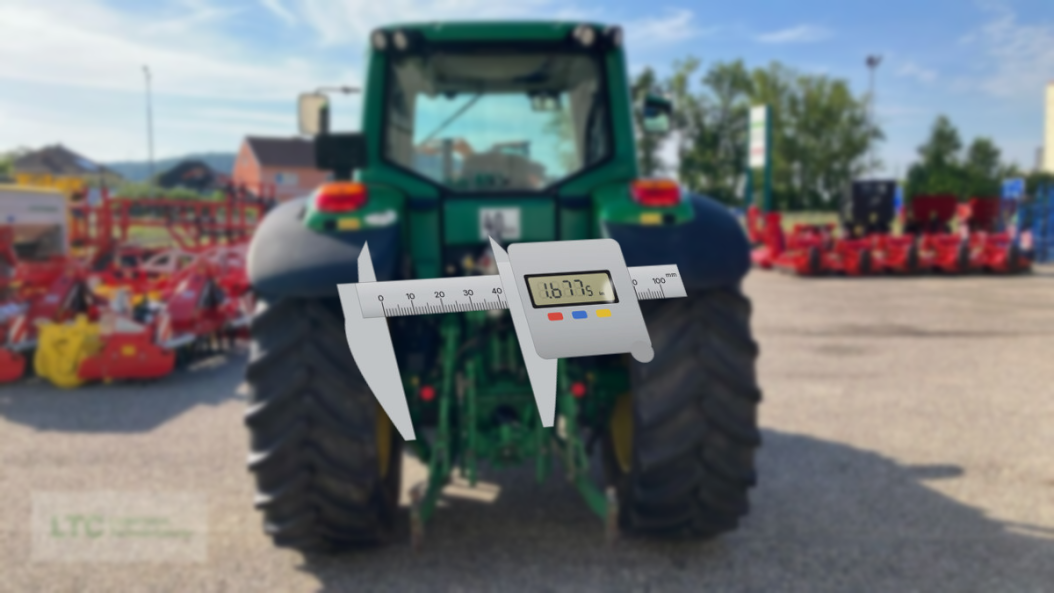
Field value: 1.6775 in
